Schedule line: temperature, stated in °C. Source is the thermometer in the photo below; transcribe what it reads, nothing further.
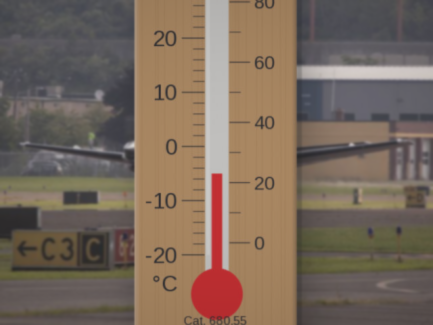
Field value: -5 °C
